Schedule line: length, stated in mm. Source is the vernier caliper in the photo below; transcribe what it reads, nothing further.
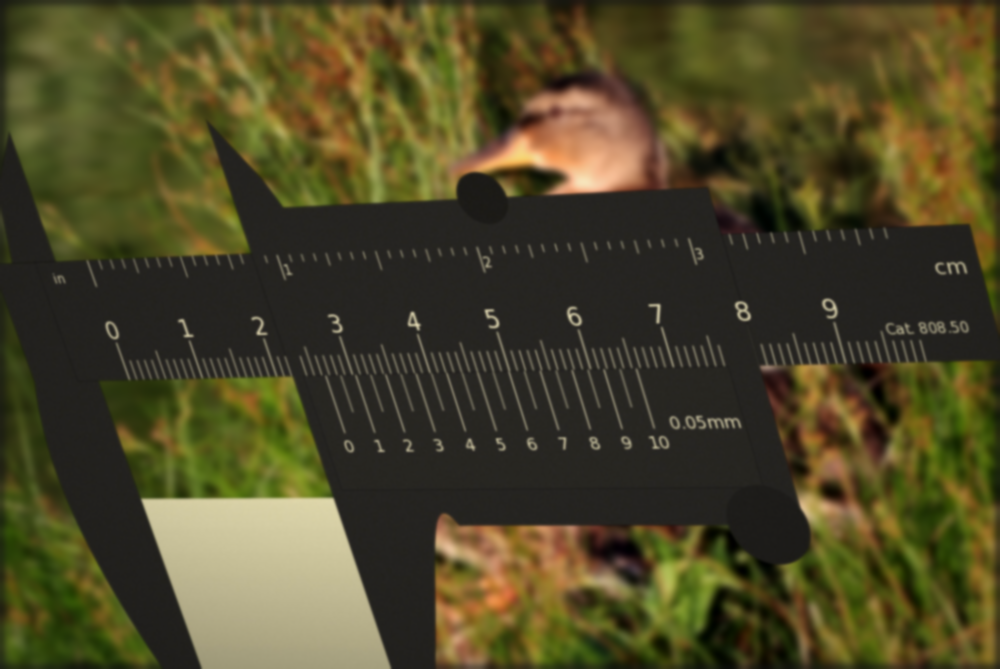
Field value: 26.5 mm
